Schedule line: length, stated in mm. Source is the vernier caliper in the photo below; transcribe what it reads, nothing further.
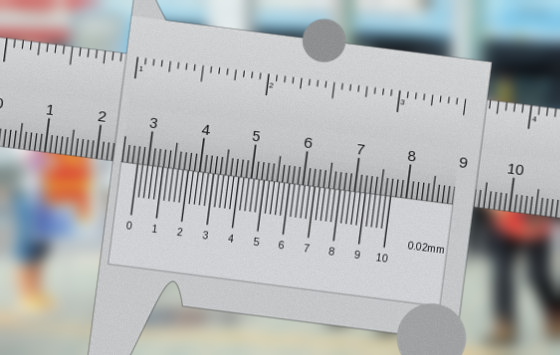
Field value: 28.0 mm
